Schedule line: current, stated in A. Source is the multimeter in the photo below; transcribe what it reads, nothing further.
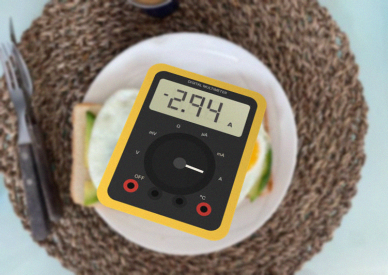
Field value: -2.94 A
